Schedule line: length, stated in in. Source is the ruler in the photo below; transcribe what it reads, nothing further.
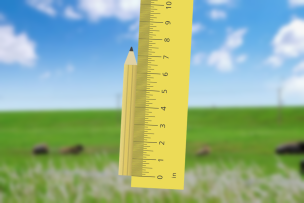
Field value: 7.5 in
